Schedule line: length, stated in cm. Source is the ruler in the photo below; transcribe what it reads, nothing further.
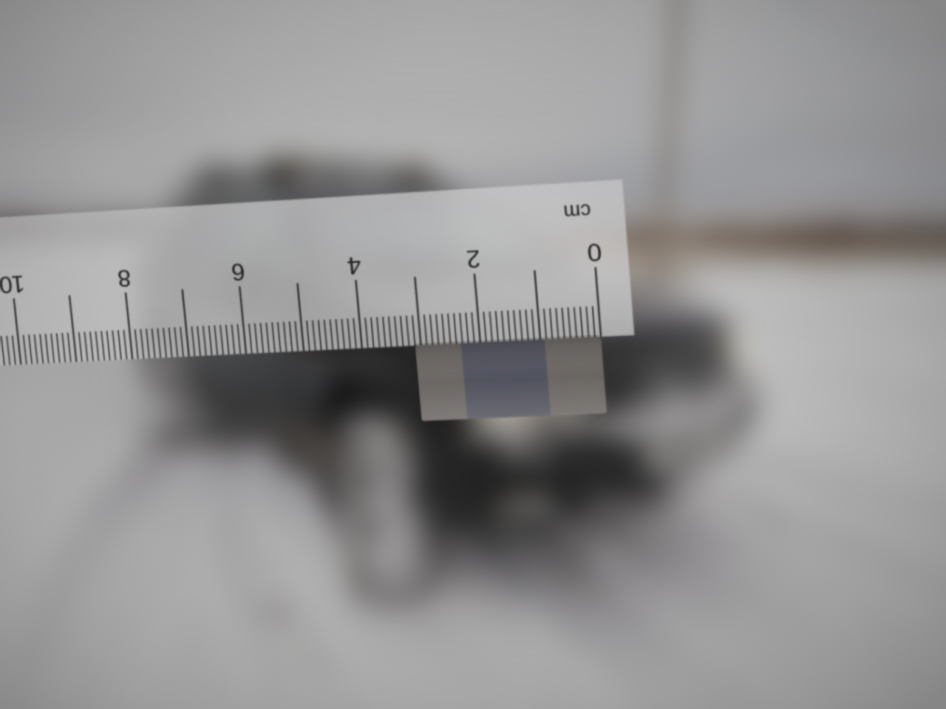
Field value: 3.1 cm
